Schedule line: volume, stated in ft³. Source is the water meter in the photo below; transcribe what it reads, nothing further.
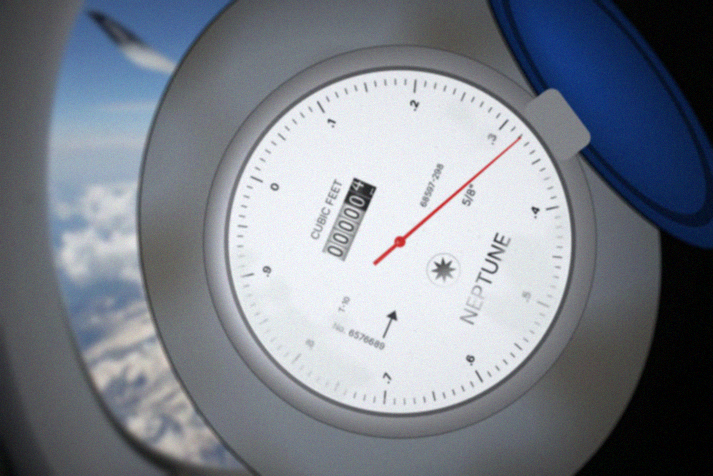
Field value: 4.32 ft³
